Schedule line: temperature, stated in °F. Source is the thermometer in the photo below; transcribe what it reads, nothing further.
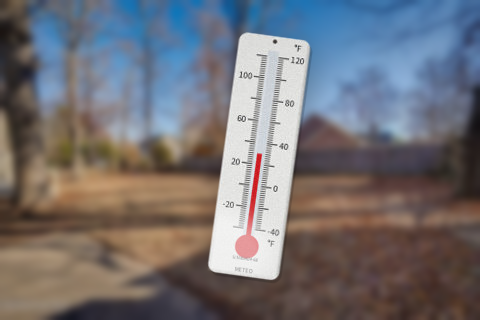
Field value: 30 °F
